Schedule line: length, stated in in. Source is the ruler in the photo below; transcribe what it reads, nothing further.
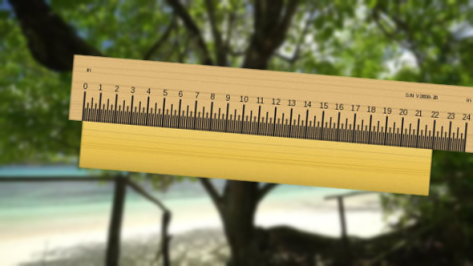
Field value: 22 in
